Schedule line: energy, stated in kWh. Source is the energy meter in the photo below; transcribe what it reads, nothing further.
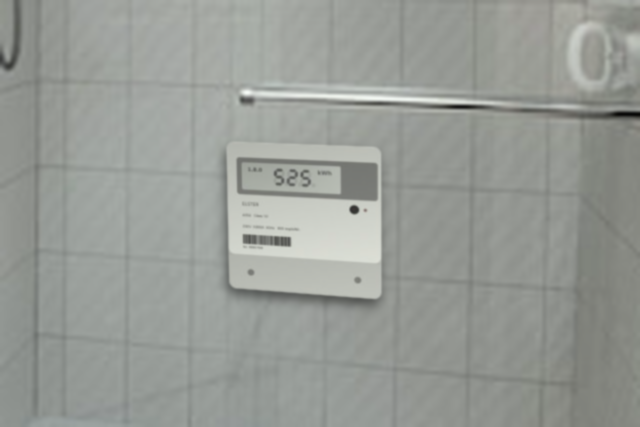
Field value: 525 kWh
